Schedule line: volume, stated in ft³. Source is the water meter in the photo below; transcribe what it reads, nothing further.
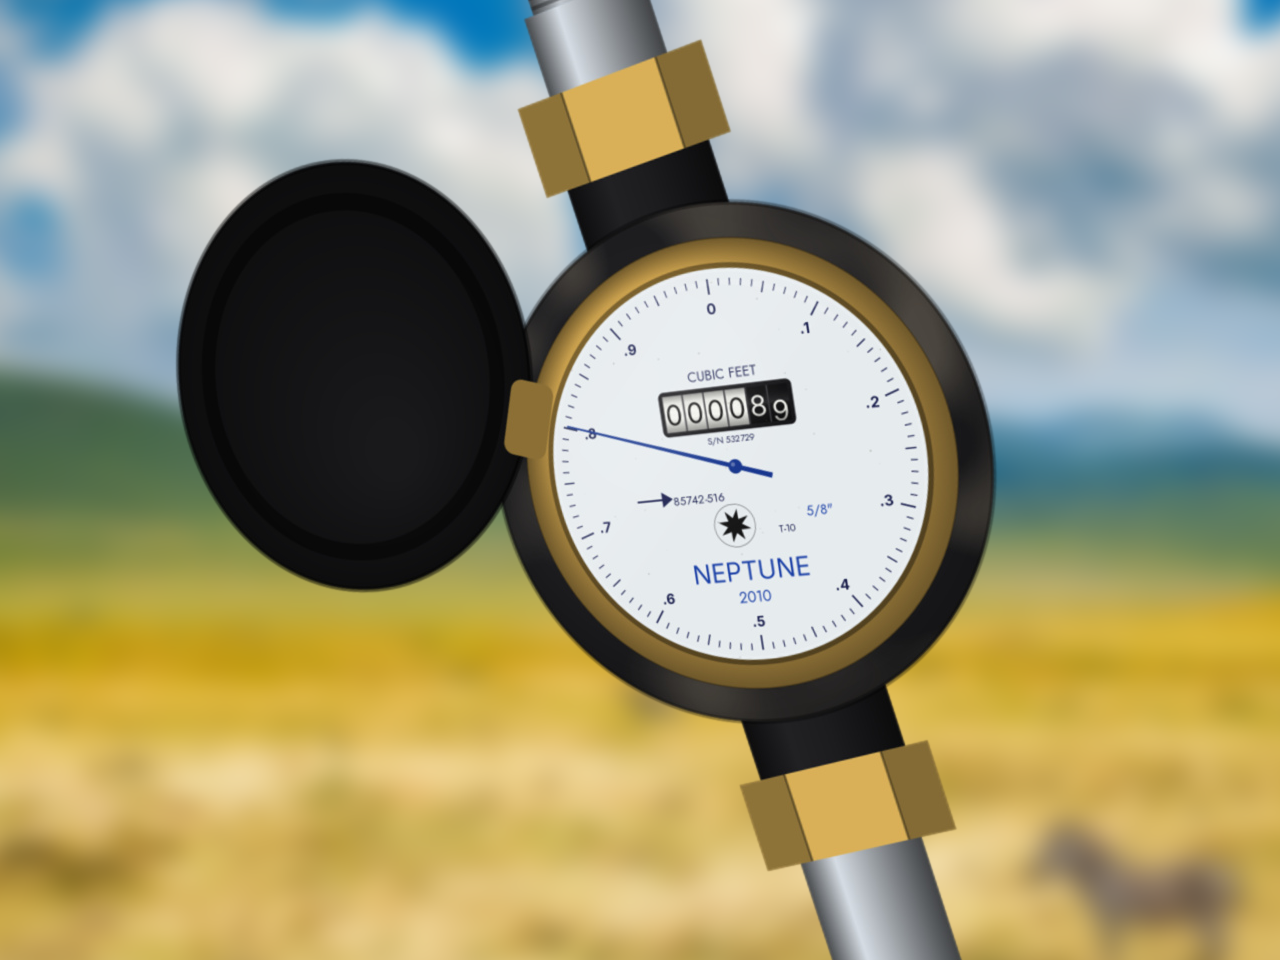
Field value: 88.80 ft³
